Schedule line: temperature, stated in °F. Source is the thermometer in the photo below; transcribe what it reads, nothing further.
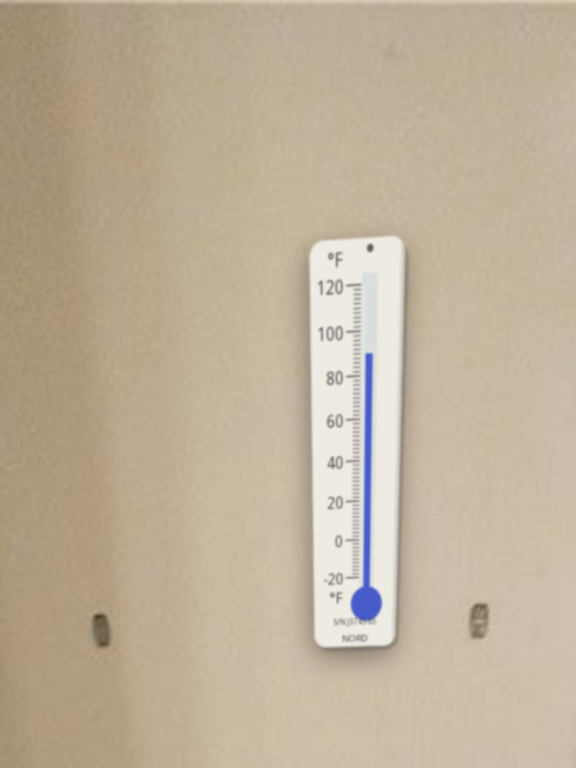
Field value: 90 °F
